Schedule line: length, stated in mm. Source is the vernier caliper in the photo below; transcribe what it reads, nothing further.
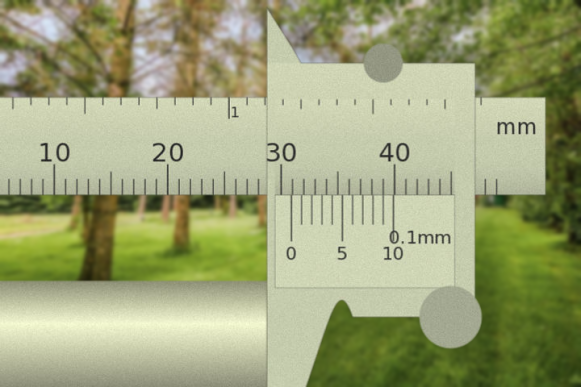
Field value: 30.9 mm
